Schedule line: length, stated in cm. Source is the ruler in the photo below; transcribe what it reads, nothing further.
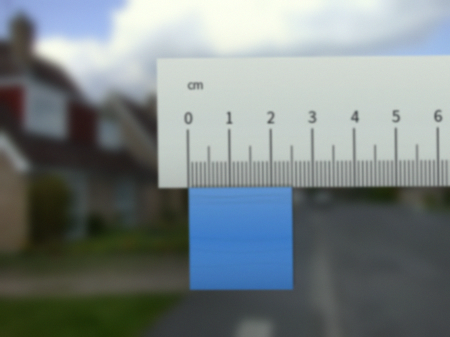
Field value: 2.5 cm
